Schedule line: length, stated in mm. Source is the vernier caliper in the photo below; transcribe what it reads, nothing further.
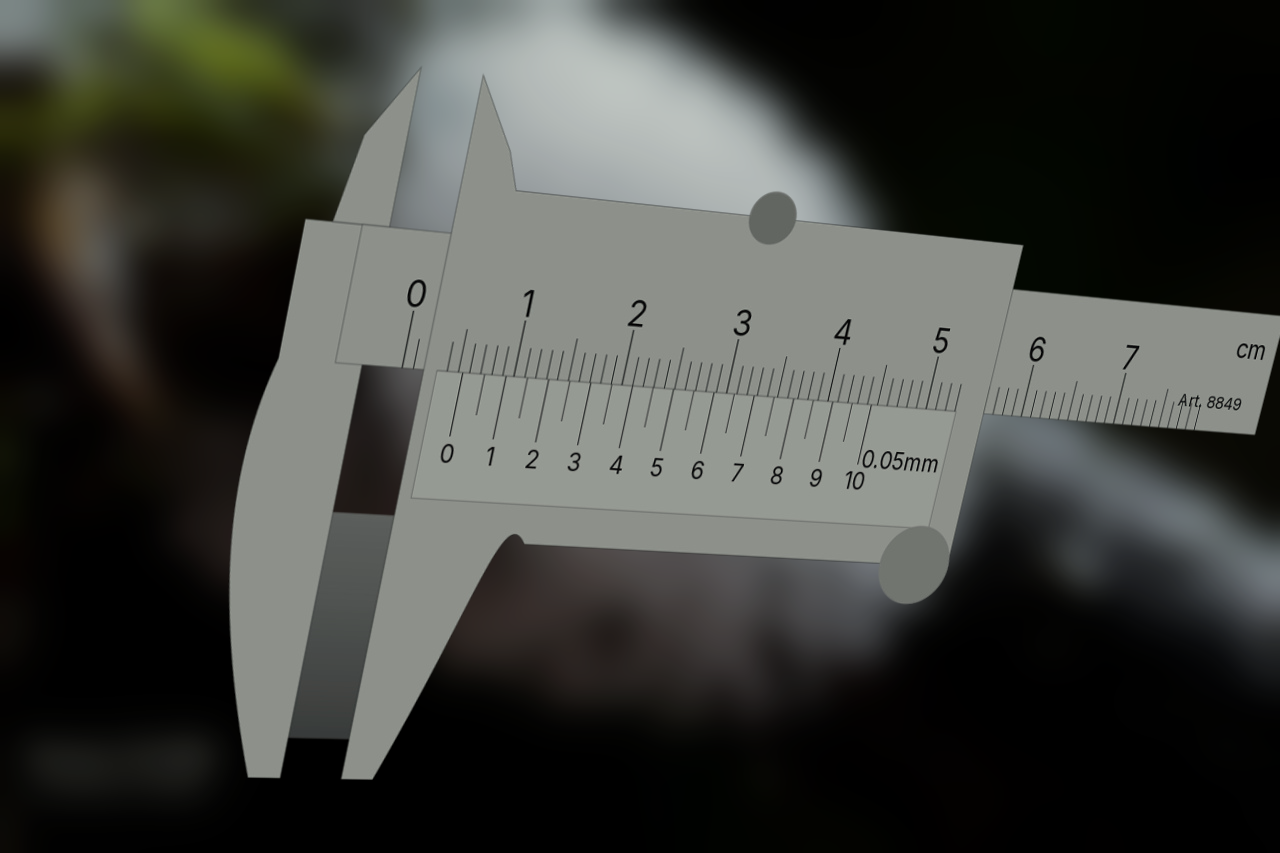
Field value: 5.4 mm
